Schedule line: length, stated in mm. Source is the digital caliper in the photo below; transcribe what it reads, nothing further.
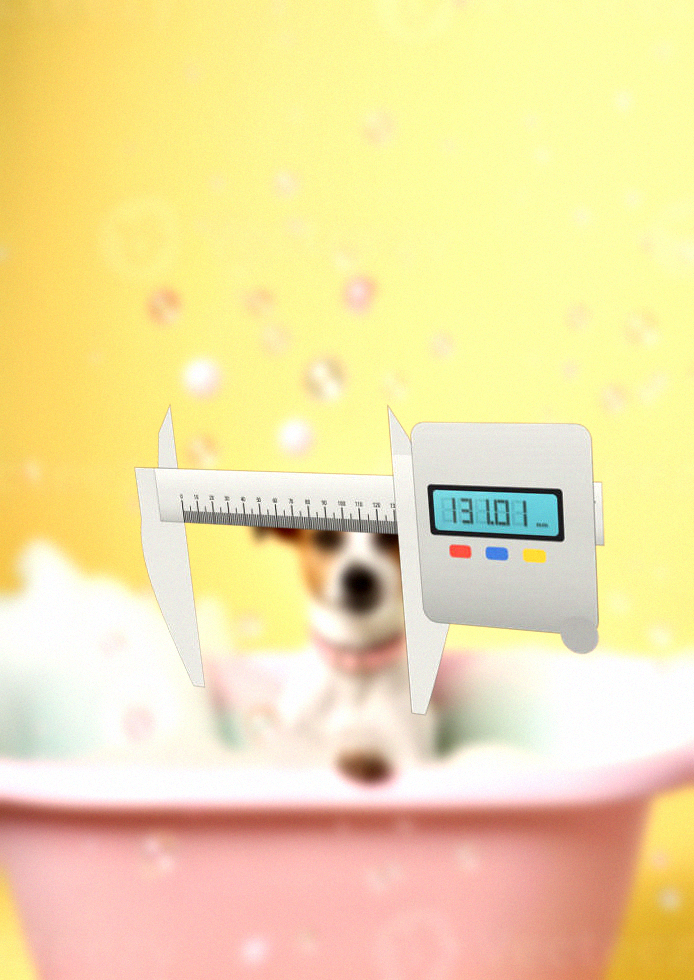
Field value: 131.01 mm
